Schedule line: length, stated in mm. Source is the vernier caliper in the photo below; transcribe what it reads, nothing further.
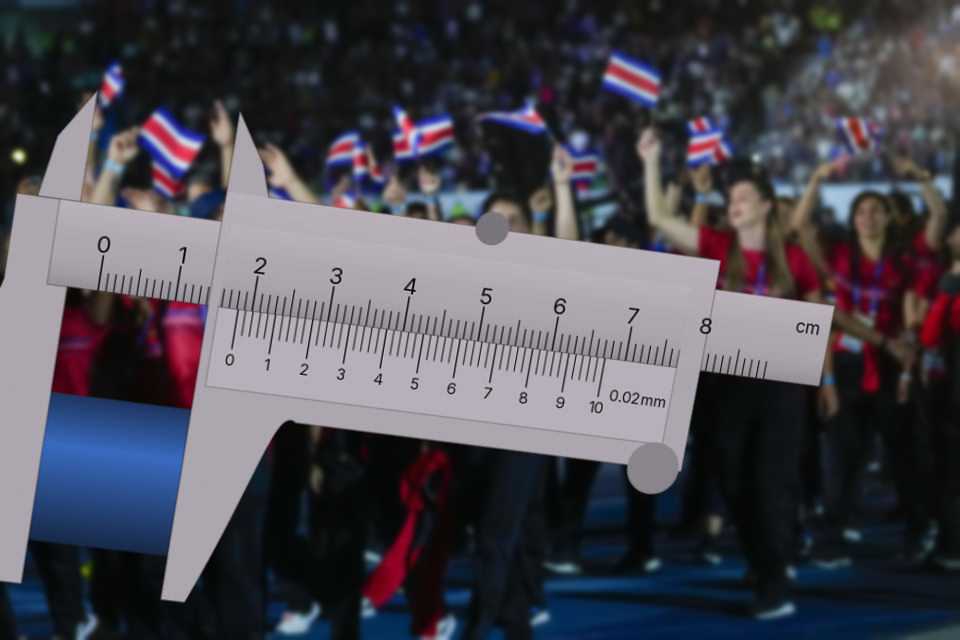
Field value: 18.2 mm
